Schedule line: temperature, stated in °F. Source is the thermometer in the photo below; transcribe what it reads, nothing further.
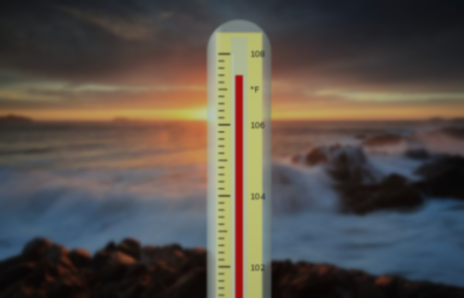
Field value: 107.4 °F
